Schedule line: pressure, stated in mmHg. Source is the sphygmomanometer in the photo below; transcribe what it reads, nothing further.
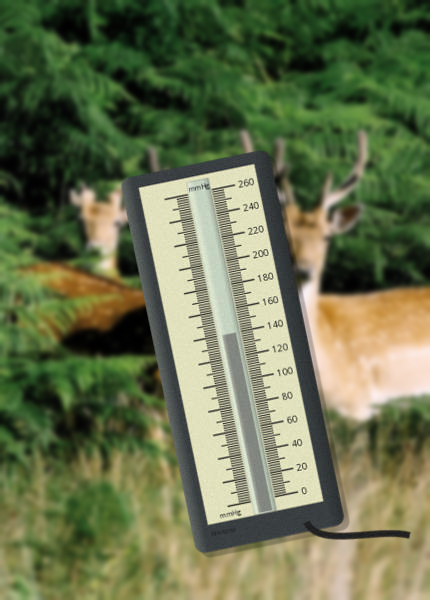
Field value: 140 mmHg
